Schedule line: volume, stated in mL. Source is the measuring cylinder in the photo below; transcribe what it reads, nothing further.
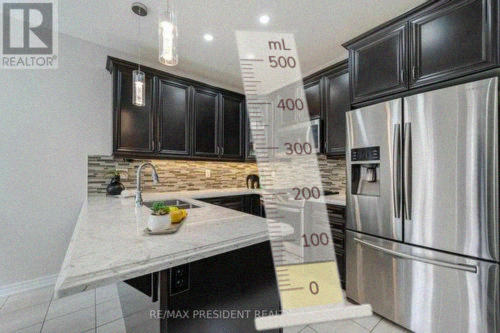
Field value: 50 mL
